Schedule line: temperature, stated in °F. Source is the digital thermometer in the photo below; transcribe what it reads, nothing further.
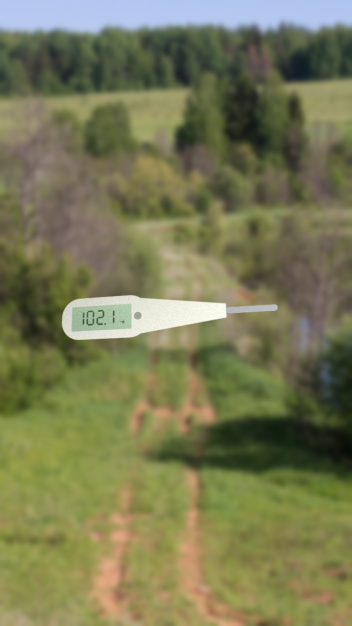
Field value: 102.1 °F
